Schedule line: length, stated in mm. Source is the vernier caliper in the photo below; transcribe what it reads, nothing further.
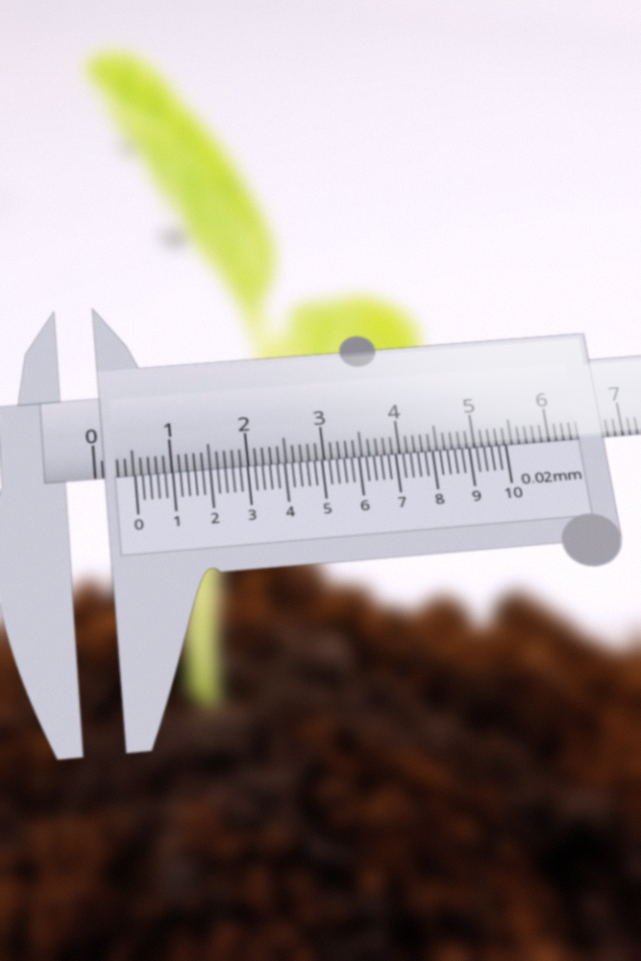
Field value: 5.2 mm
